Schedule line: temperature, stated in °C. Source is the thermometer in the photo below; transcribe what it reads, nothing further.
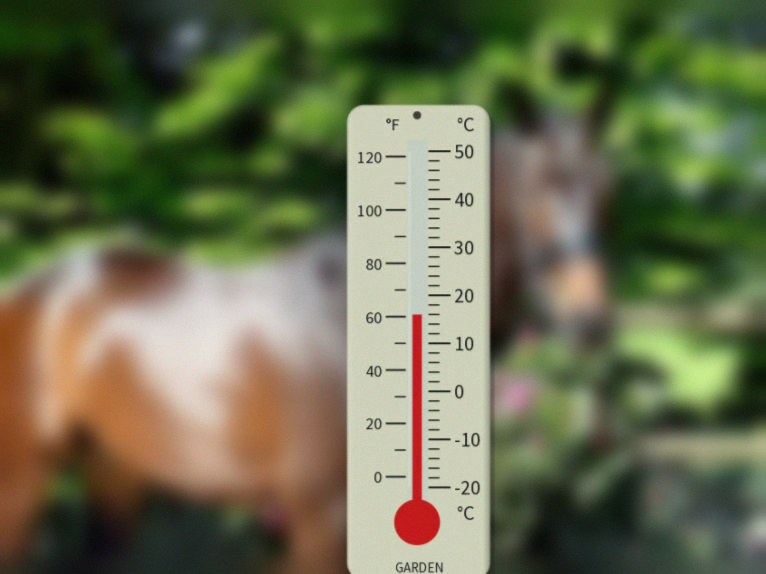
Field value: 16 °C
